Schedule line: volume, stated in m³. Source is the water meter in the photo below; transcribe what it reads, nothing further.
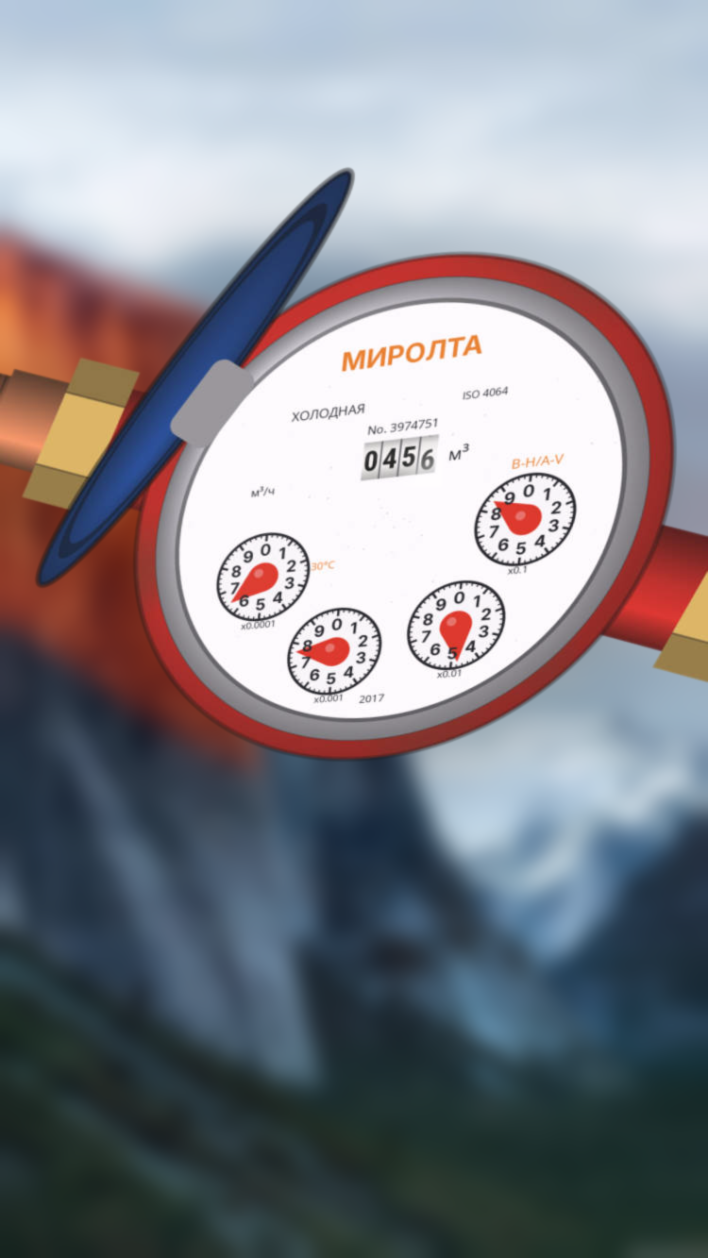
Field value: 455.8476 m³
